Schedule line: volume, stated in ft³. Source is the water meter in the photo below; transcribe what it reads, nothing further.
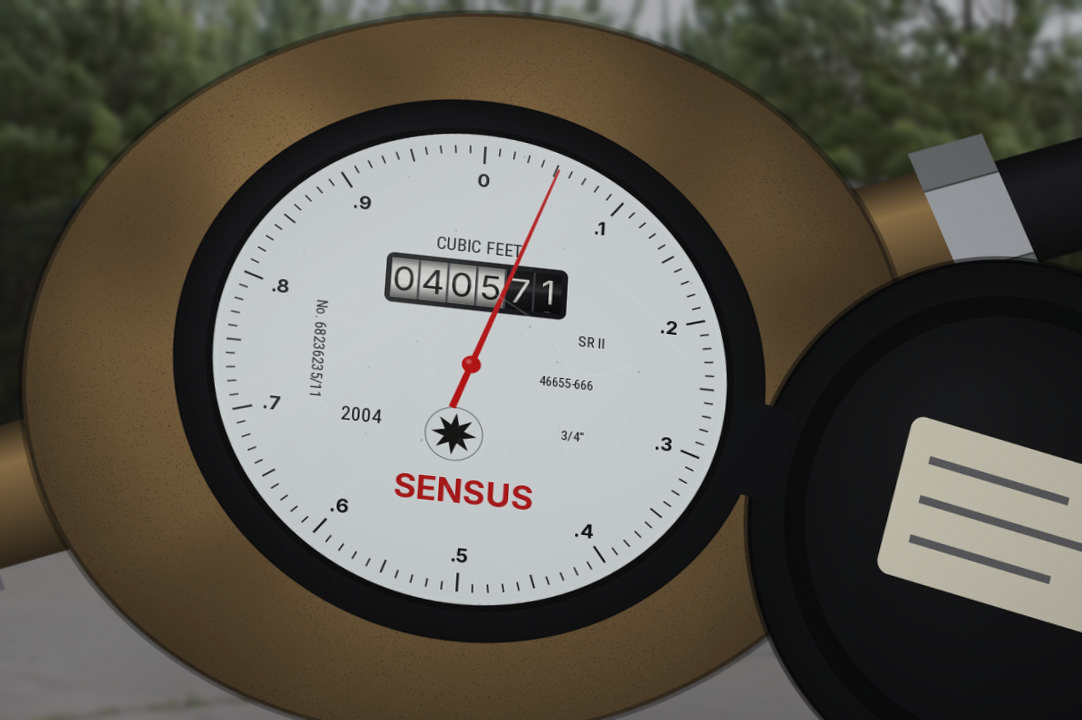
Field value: 40571.05 ft³
